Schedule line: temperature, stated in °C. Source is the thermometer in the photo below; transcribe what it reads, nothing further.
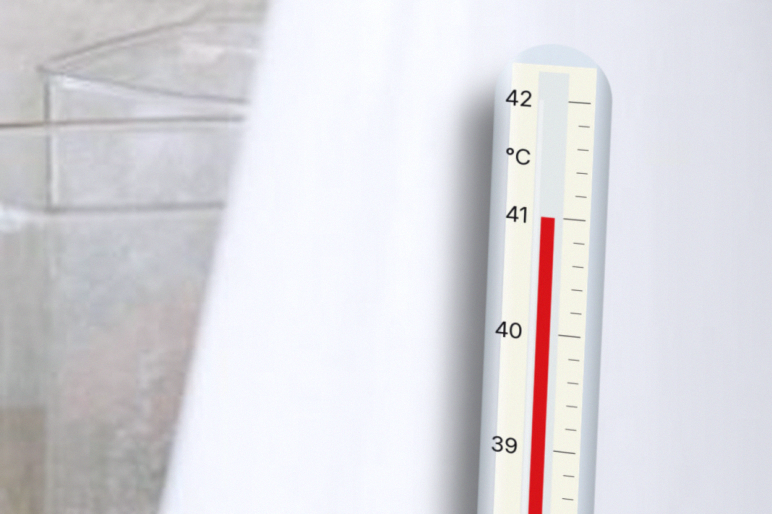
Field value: 41 °C
